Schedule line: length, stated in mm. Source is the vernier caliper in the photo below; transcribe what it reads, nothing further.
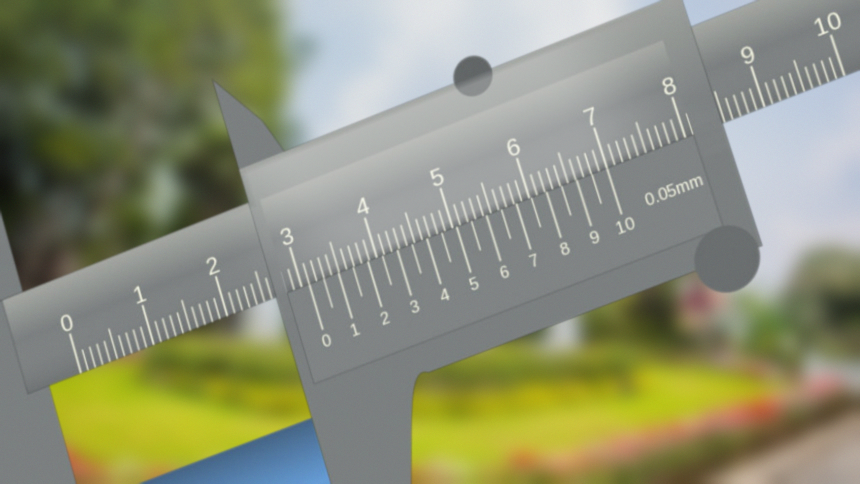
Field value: 31.0 mm
